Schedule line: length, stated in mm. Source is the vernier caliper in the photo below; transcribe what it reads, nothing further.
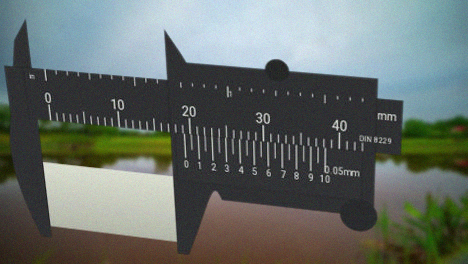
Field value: 19.2 mm
